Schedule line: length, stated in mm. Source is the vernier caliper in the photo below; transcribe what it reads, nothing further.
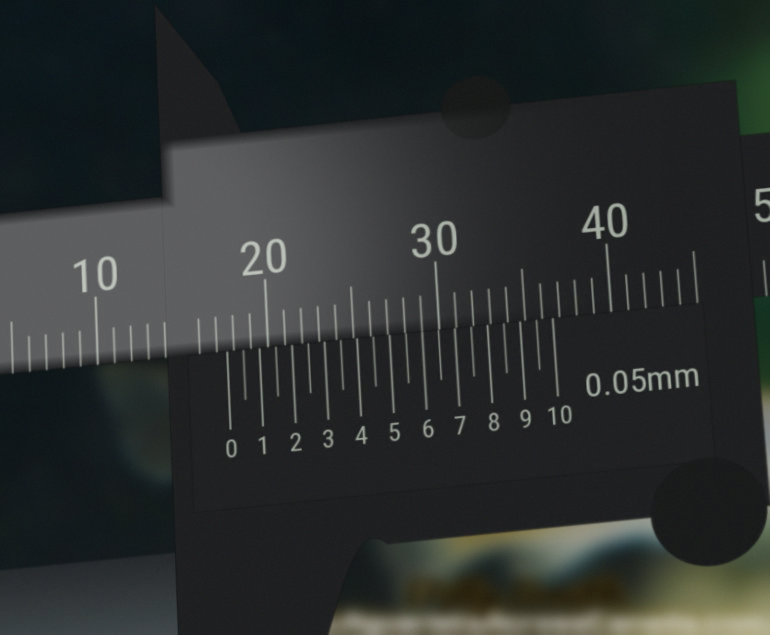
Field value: 17.6 mm
